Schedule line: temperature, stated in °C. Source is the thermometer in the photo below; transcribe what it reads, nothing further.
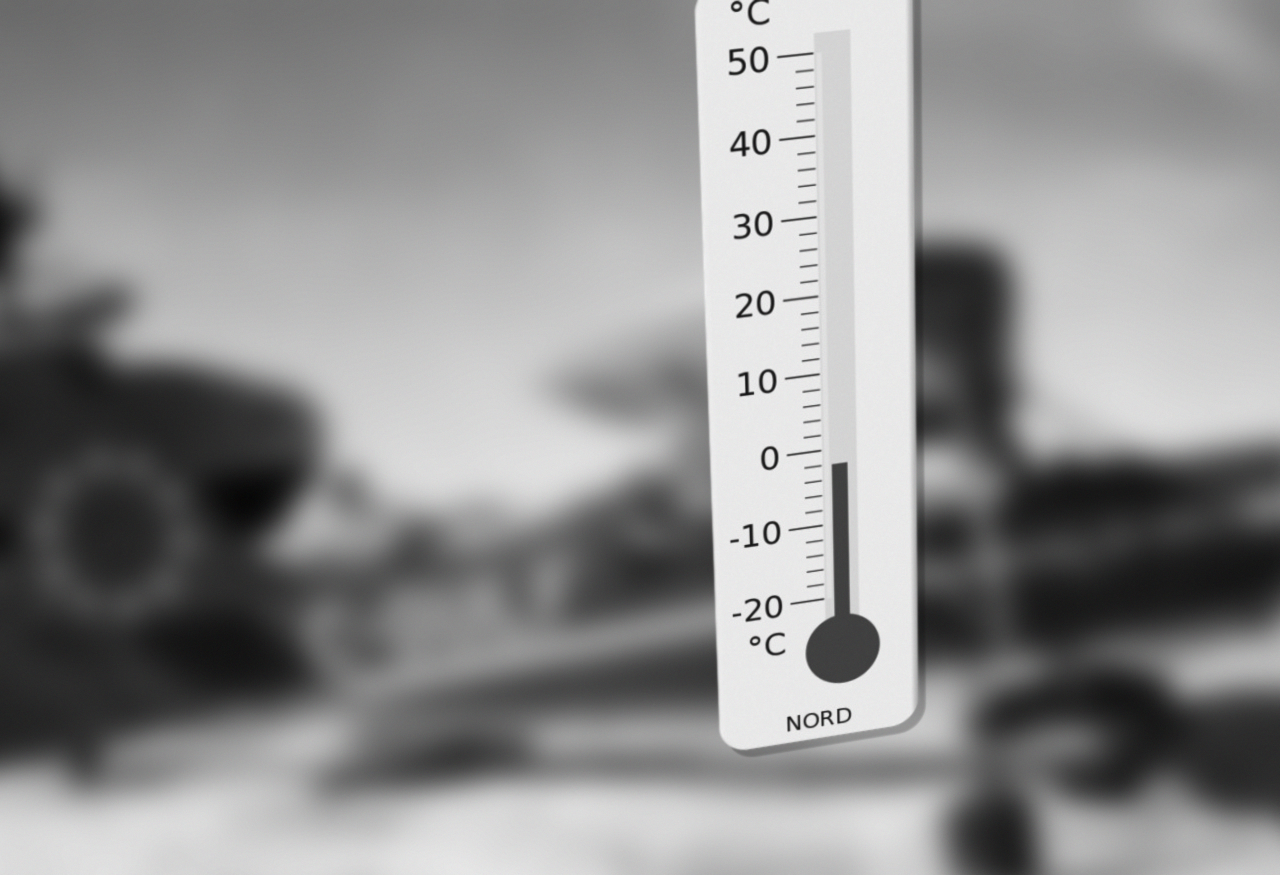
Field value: -2 °C
